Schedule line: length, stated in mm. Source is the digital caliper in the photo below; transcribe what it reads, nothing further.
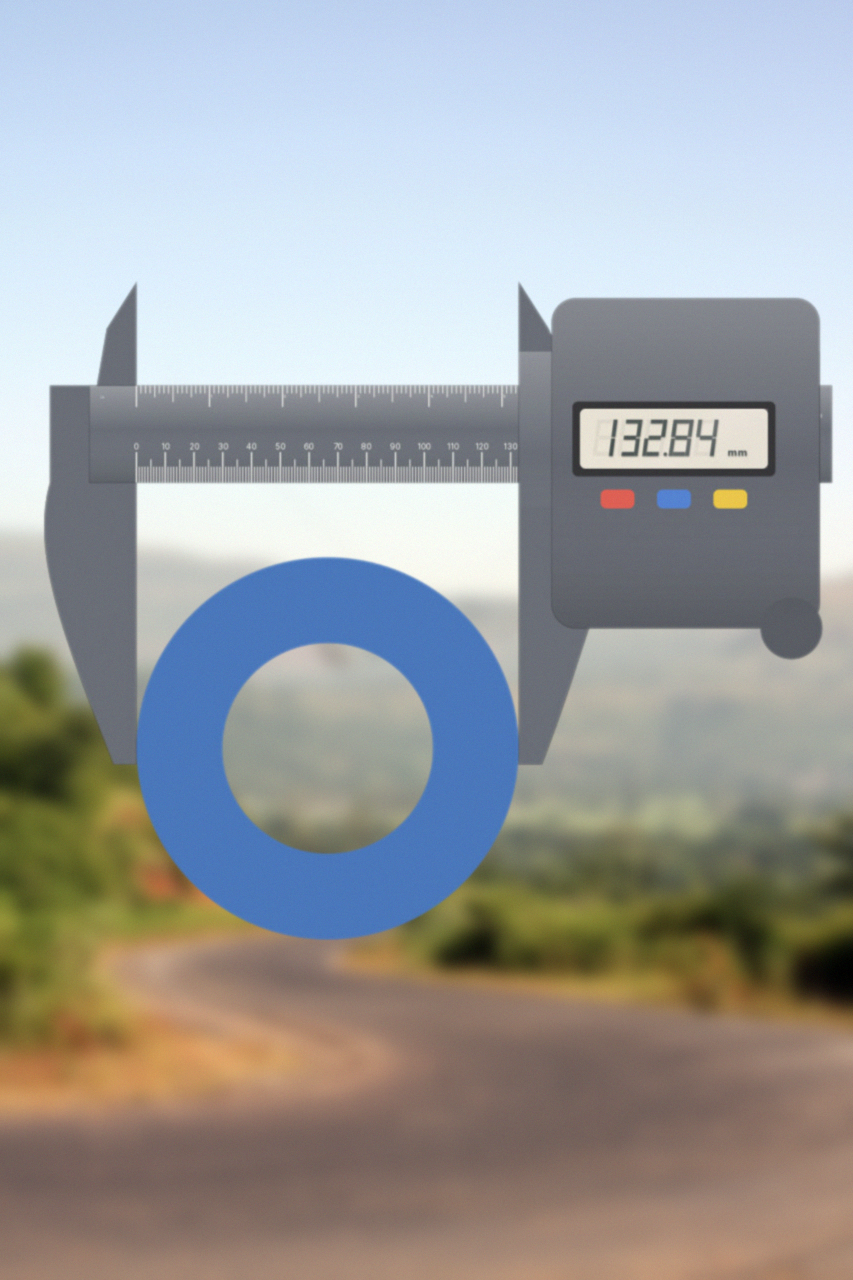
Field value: 132.84 mm
